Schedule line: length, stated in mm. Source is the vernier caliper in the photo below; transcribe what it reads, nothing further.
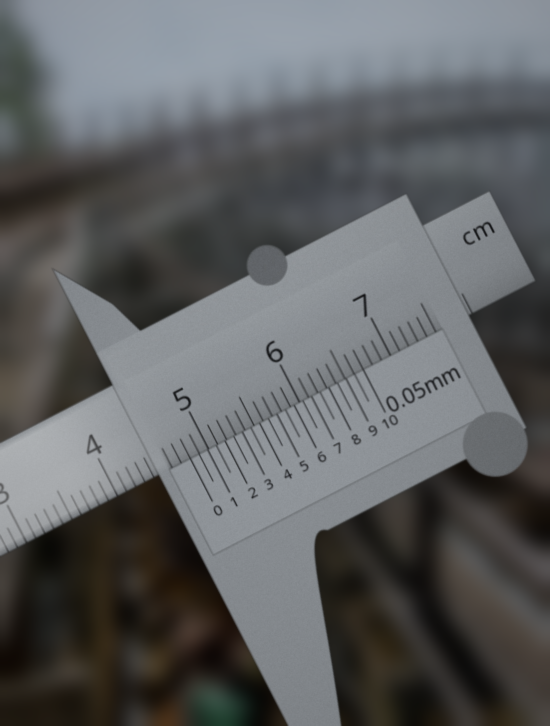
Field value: 48.0 mm
